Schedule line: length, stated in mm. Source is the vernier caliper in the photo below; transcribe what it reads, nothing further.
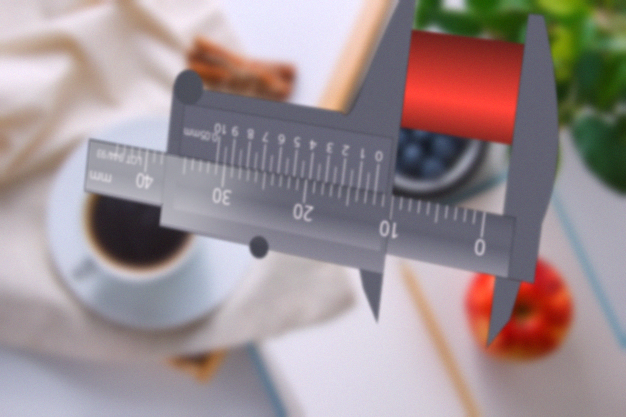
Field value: 12.0 mm
